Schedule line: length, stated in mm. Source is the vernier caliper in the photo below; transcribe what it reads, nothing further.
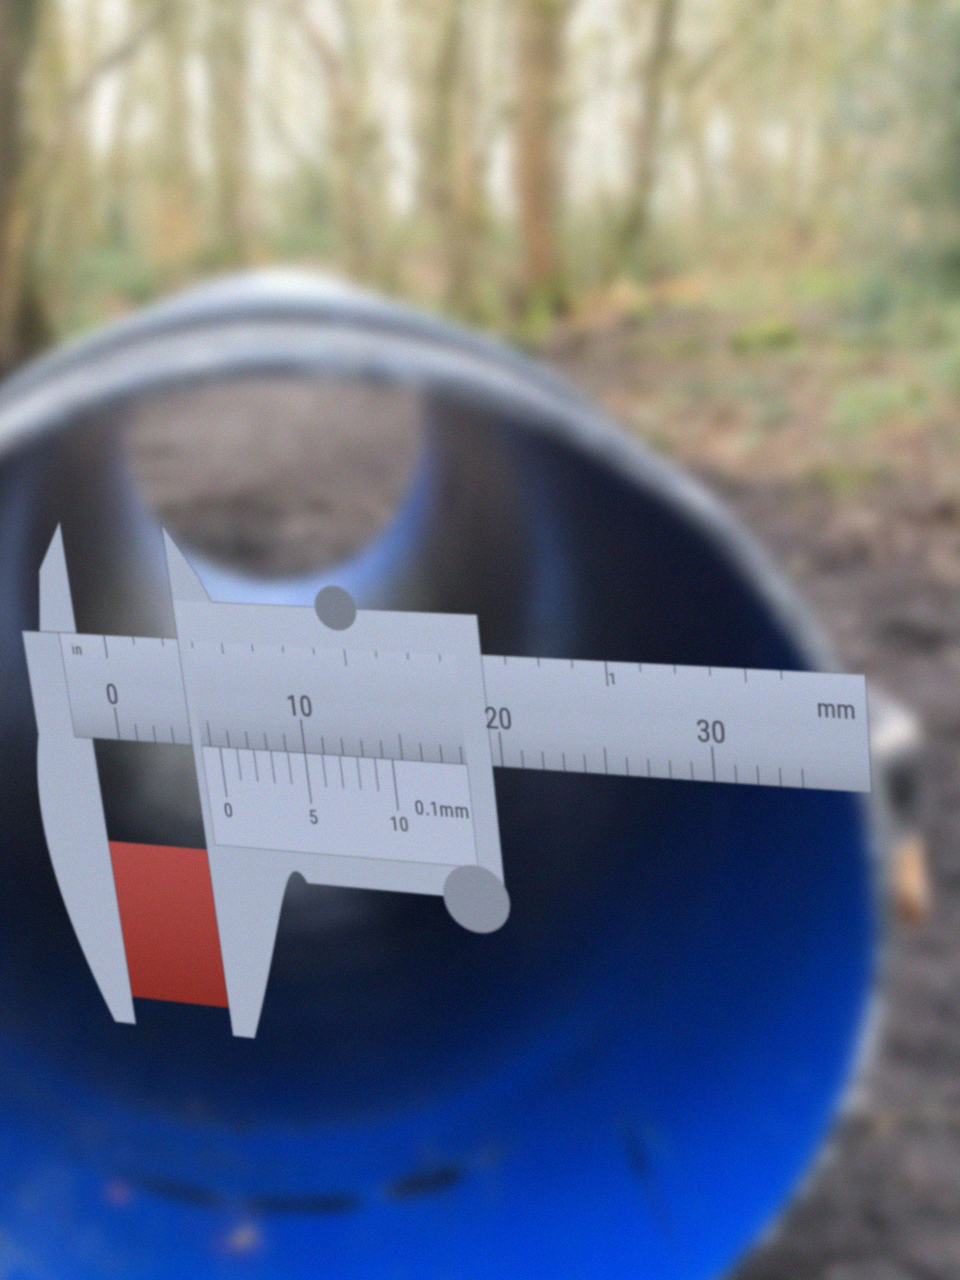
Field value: 5.5 mm
